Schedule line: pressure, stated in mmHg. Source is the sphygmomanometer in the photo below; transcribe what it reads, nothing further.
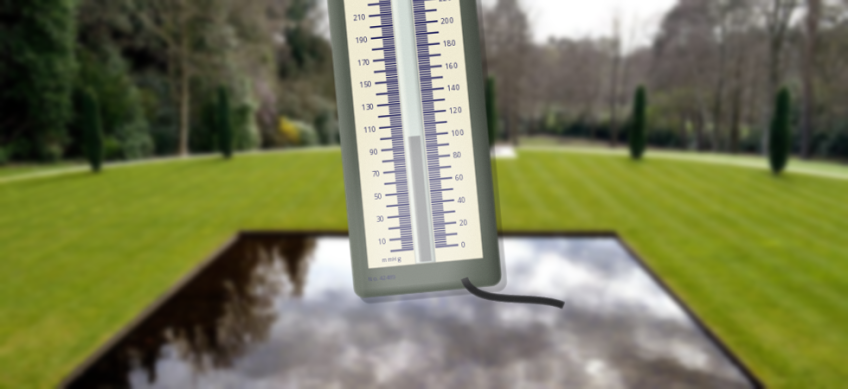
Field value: 100 mmHg
